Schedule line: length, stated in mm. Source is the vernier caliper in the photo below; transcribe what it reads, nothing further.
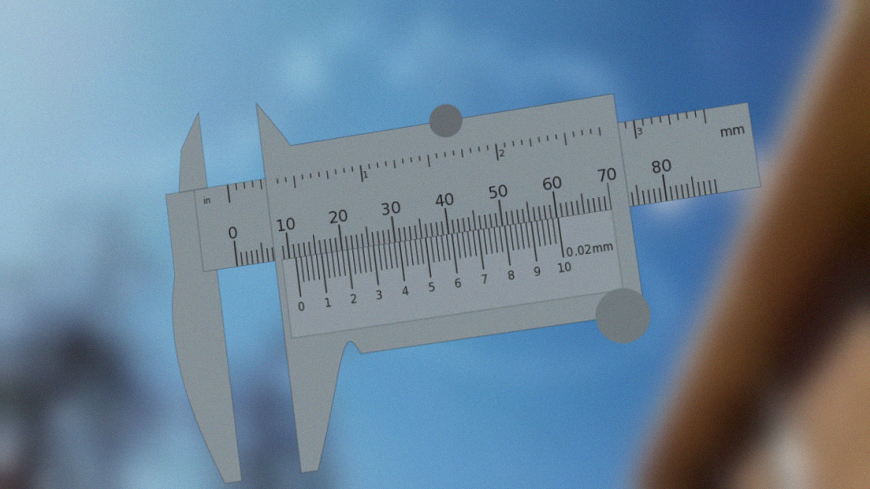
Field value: 11.2 mm
